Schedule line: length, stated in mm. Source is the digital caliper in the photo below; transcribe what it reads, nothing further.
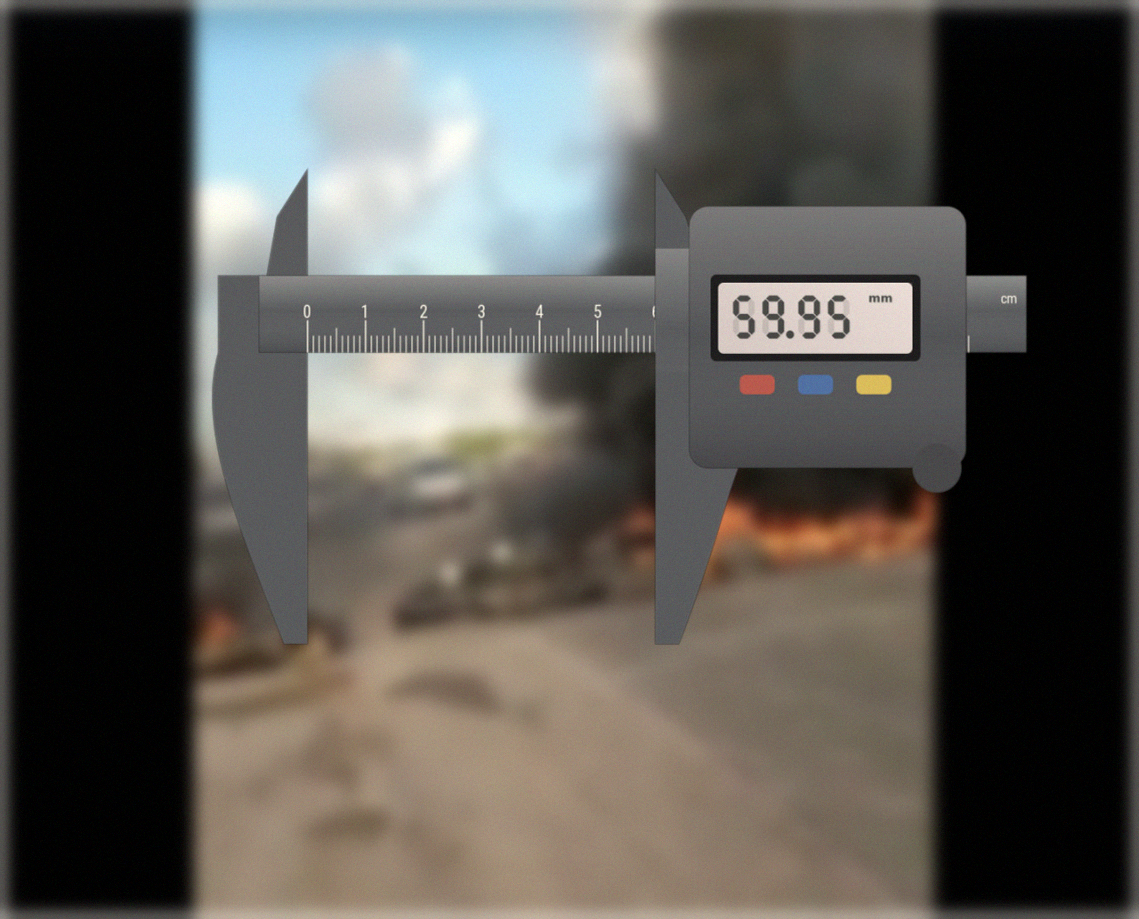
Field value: 59.95 mm
